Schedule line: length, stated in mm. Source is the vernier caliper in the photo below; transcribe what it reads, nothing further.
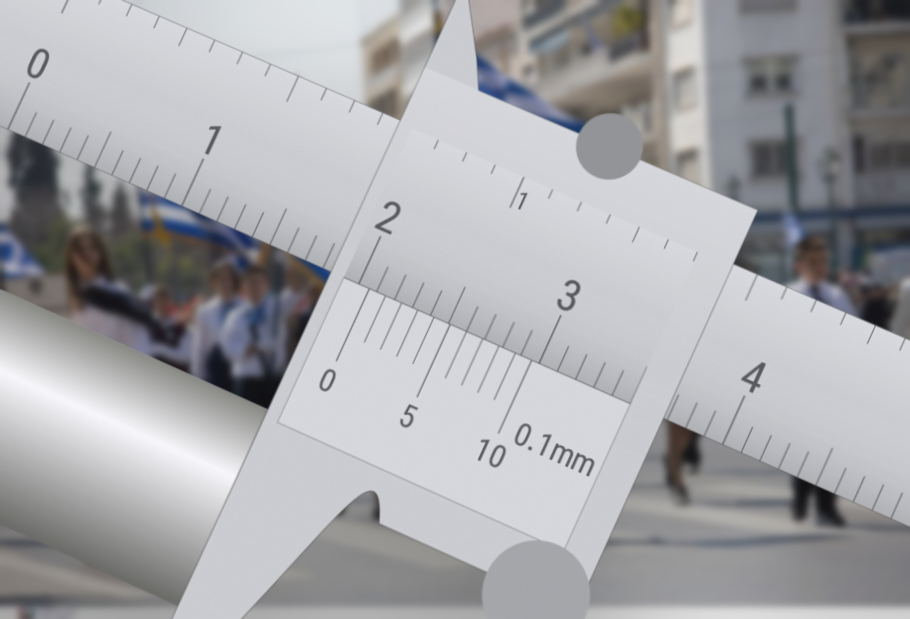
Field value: 20.6 mm
